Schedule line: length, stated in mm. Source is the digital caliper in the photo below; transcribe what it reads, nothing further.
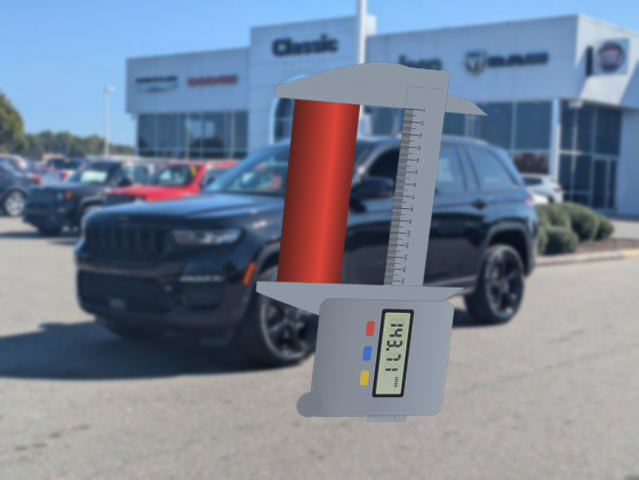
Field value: 143.71 mm
